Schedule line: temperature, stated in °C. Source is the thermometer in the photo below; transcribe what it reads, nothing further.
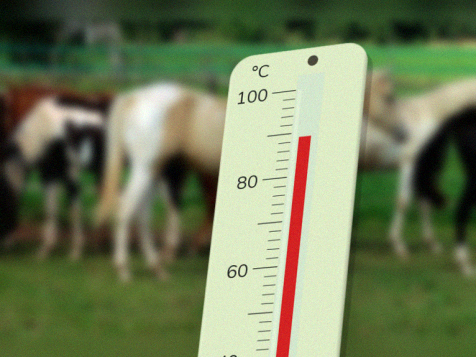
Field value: 89 °C
